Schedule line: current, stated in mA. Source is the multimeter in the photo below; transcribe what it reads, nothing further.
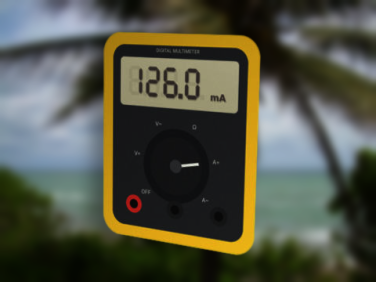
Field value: 126.0 mA
